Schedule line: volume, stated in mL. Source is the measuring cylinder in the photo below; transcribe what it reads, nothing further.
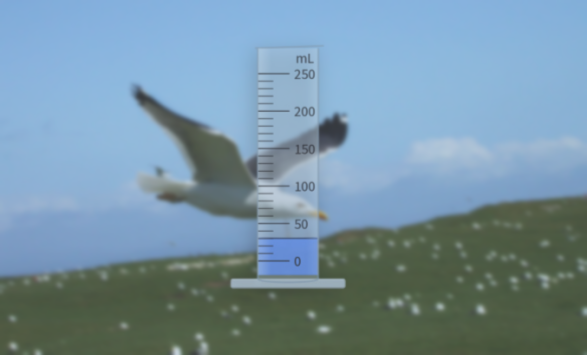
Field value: 30 mL
